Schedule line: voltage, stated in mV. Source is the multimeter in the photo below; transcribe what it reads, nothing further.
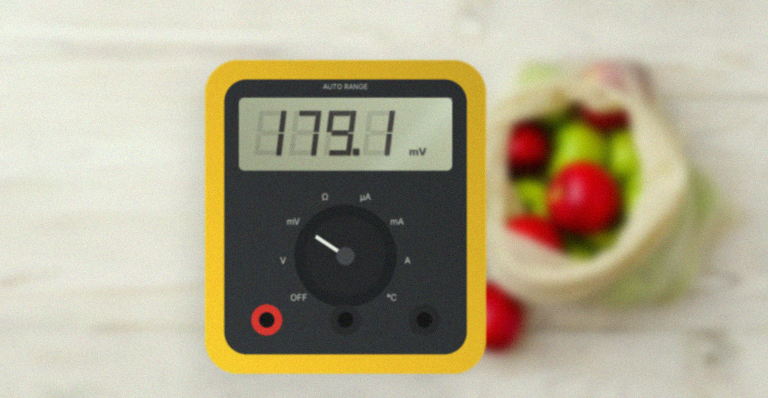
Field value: 179.1 mV
